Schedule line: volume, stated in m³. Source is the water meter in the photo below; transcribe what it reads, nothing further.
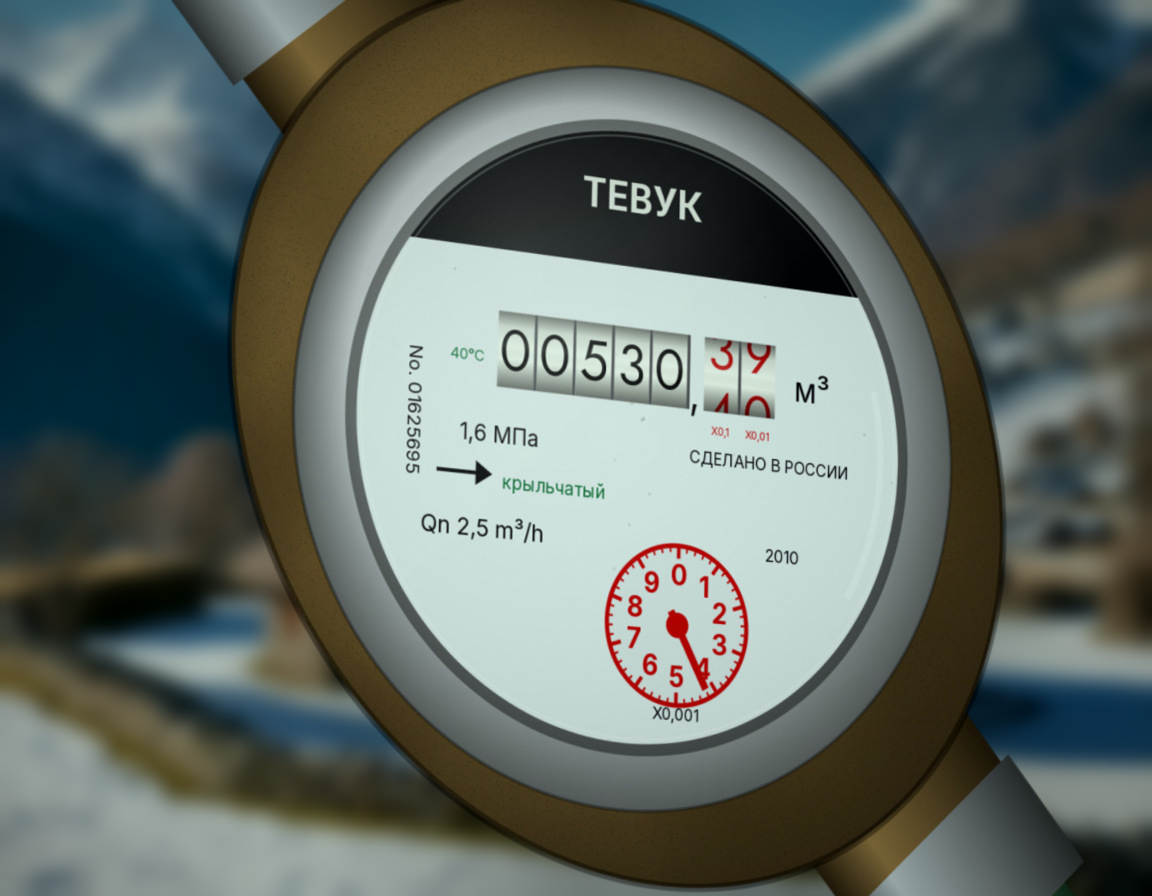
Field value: 530.394 m³
